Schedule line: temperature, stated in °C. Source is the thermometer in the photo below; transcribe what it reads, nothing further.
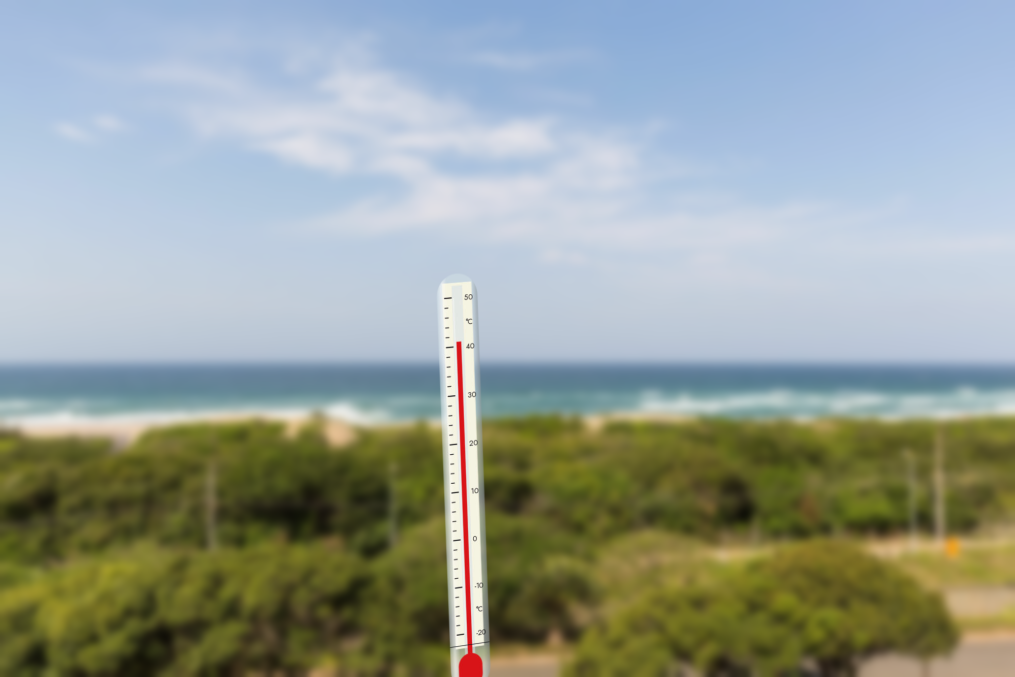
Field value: 41 °C
